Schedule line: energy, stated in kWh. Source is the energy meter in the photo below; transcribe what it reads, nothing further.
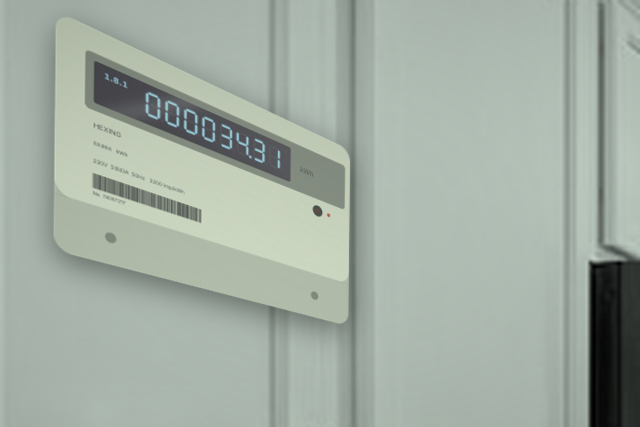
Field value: 34.31 kWh
